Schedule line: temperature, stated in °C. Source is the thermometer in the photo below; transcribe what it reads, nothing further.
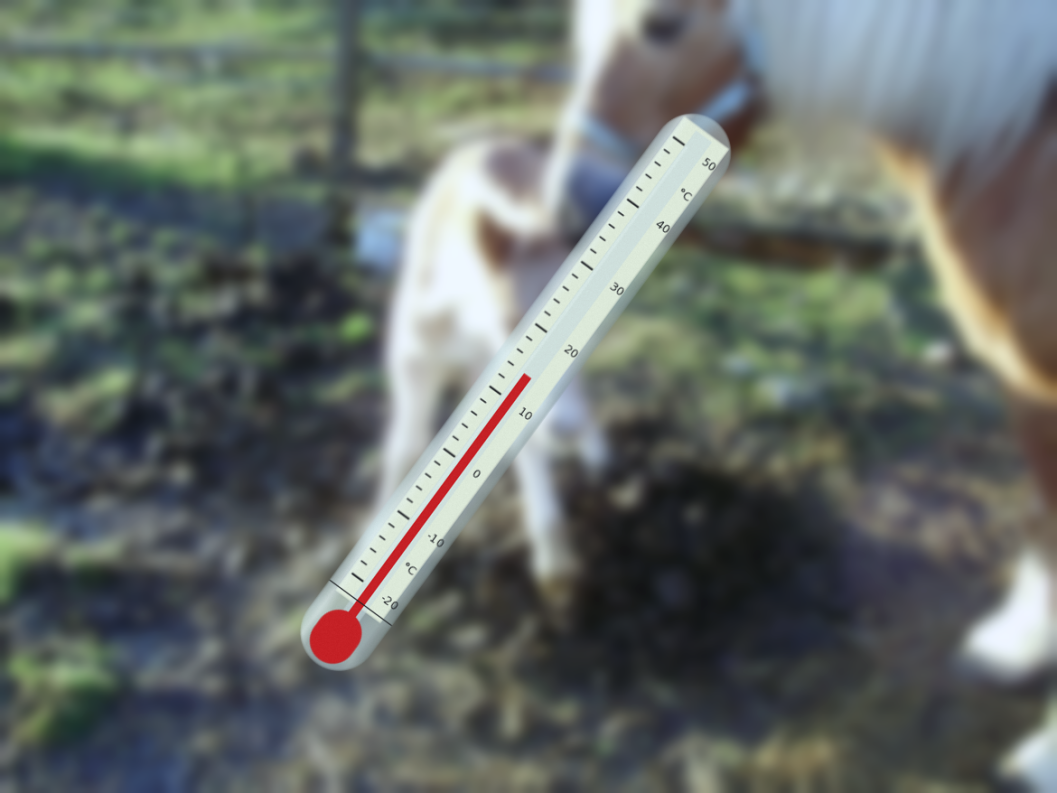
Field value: 14 °C
